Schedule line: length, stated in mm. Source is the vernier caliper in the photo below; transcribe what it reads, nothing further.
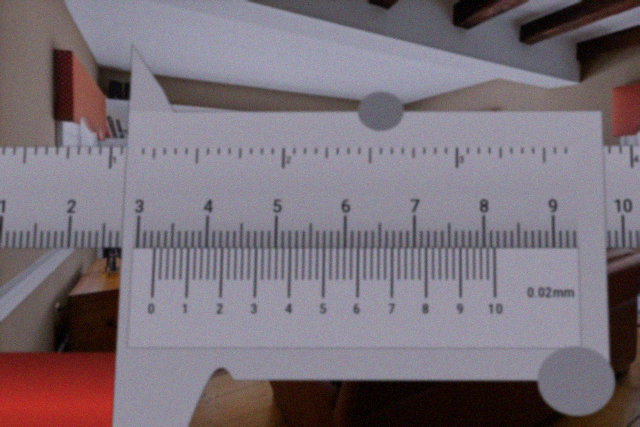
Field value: 32.5 mm
